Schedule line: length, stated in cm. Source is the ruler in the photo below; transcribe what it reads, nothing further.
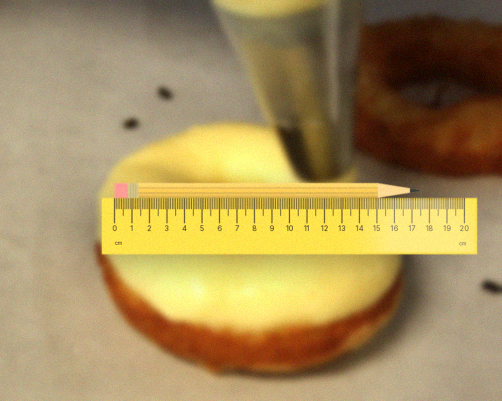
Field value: 17.5 cm
